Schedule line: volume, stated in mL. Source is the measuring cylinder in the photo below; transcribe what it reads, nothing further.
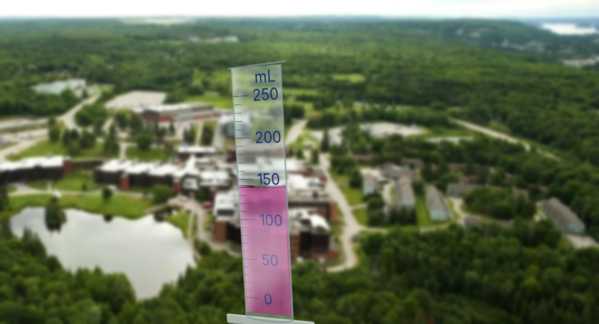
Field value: 140 mL
